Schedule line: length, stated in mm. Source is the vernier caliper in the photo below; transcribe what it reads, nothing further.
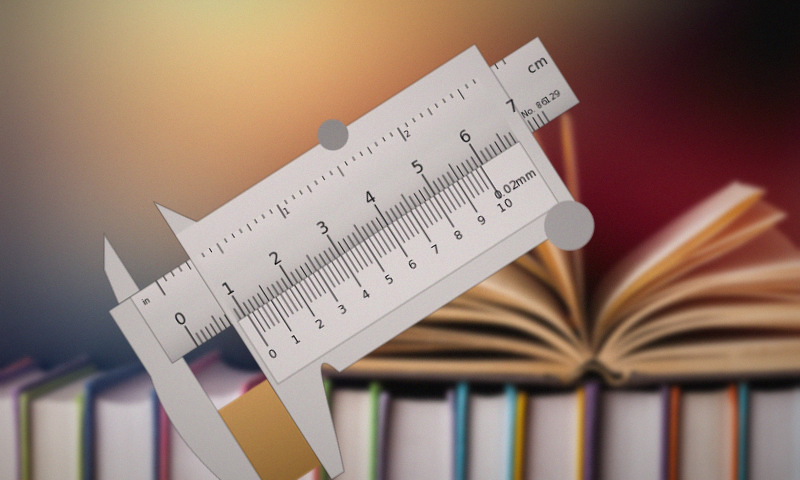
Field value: 10.5 mm
